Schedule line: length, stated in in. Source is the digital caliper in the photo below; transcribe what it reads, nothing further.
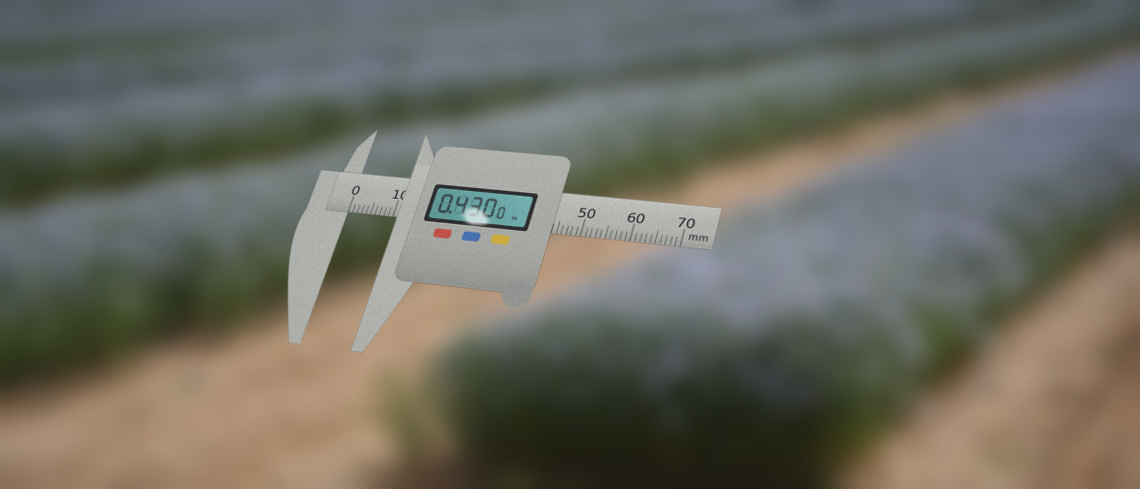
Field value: 0.4300 in
